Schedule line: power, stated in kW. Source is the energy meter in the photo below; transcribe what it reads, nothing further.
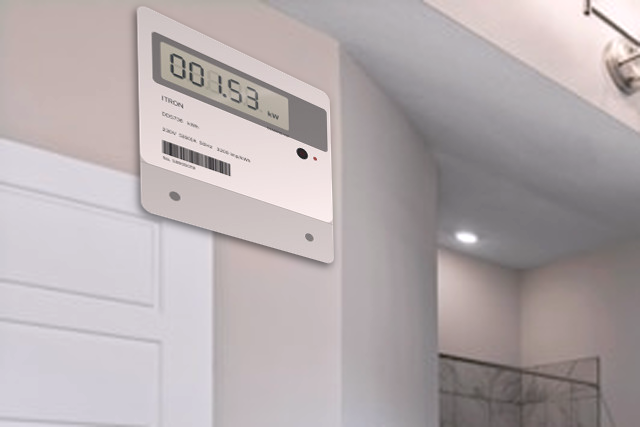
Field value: 1.53 kW
